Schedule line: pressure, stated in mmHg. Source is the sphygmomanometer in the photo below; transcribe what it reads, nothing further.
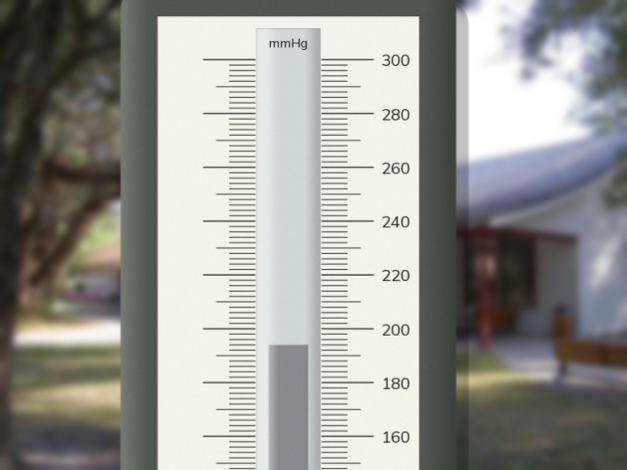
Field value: 194 mmHg
